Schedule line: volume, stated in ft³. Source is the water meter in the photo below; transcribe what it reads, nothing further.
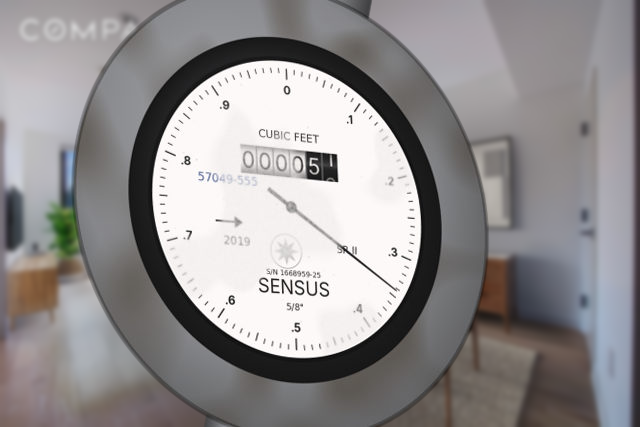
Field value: 51.34 ft³
